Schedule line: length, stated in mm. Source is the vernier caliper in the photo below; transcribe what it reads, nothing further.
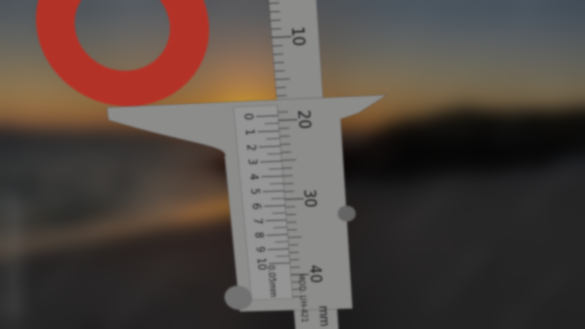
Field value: 19.4 mm
